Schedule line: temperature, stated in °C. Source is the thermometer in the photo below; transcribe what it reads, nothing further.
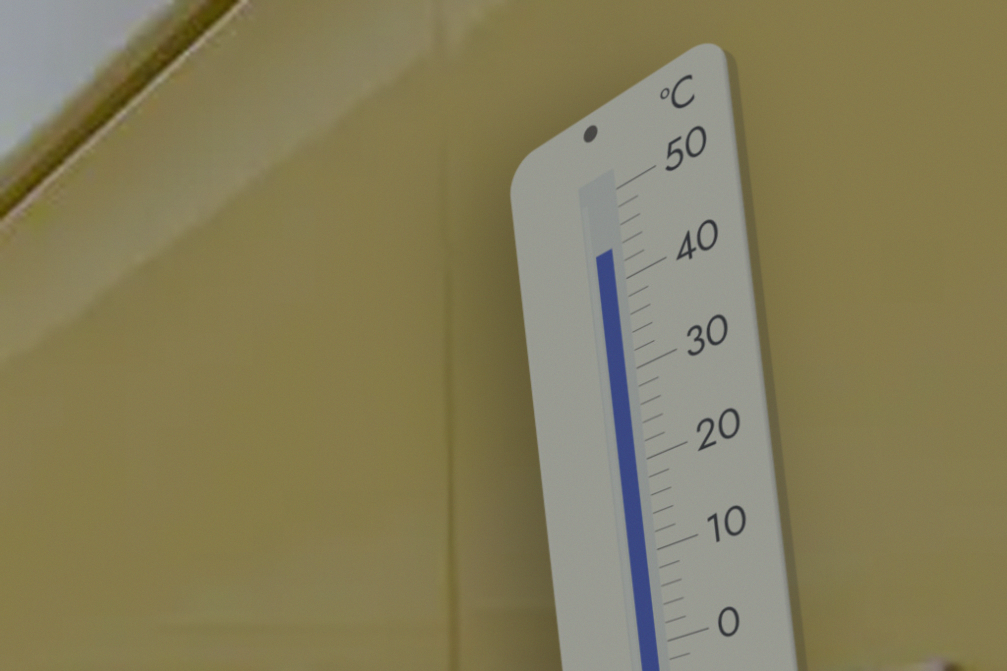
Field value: 44 °C
